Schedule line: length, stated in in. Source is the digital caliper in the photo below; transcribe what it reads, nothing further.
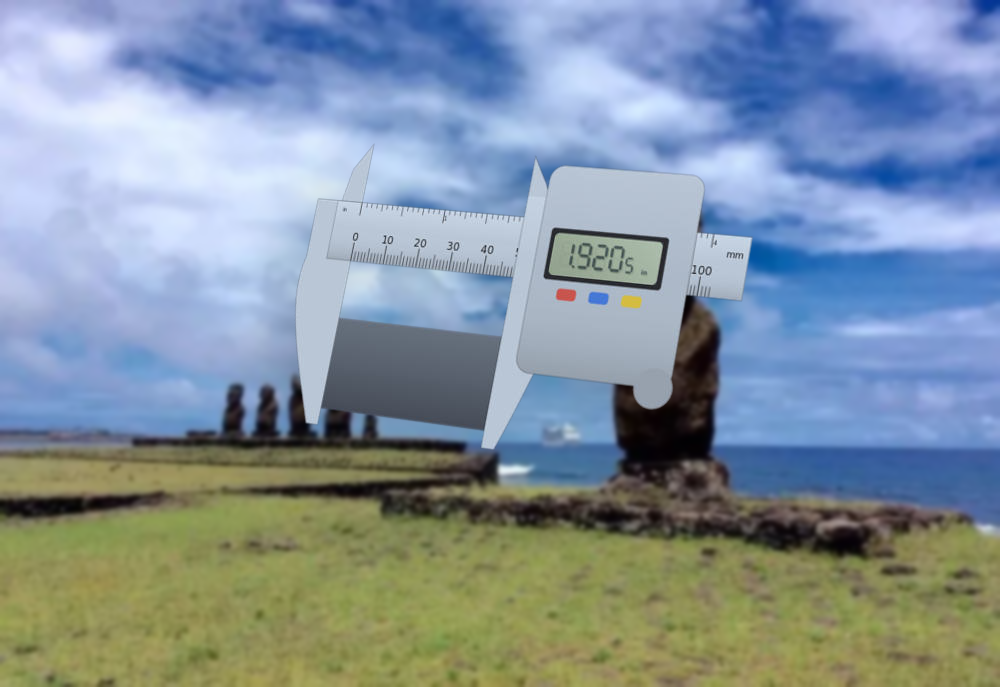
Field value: 1.9205 in
